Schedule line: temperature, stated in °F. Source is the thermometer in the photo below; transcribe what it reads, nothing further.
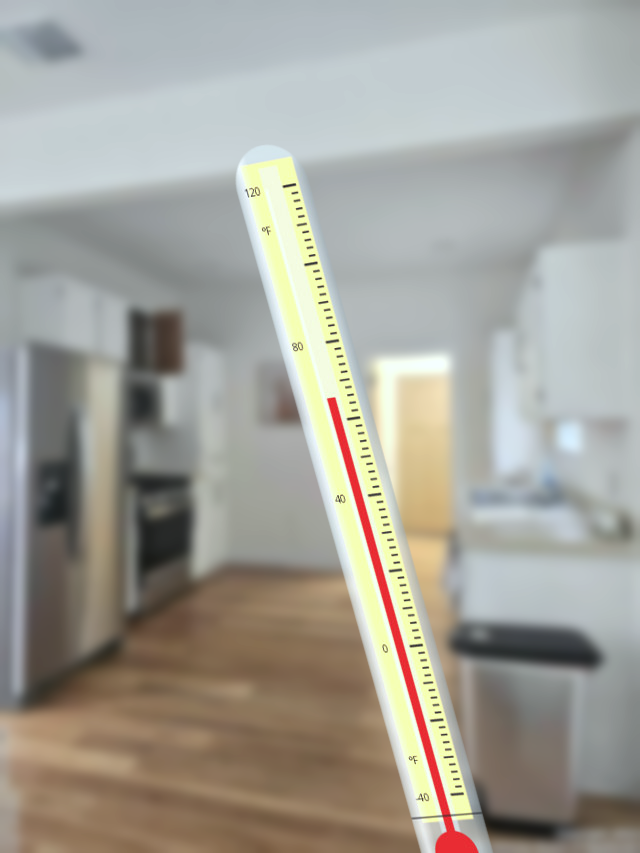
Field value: 66 °F
